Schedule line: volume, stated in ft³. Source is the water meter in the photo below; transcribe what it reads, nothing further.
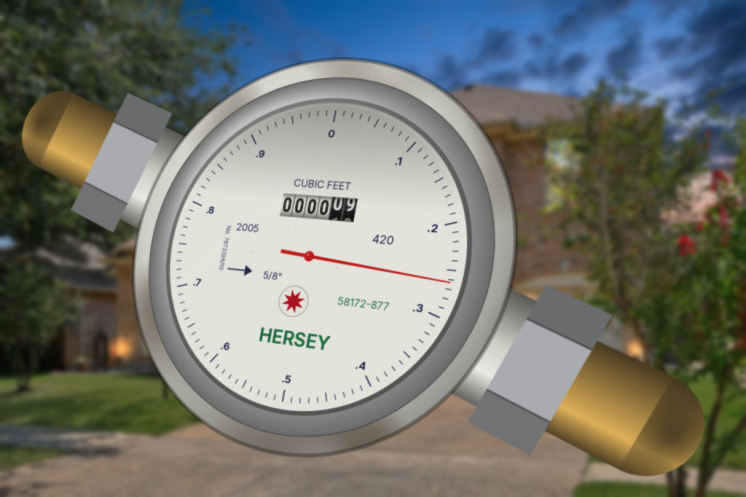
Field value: 9.26 ft³
